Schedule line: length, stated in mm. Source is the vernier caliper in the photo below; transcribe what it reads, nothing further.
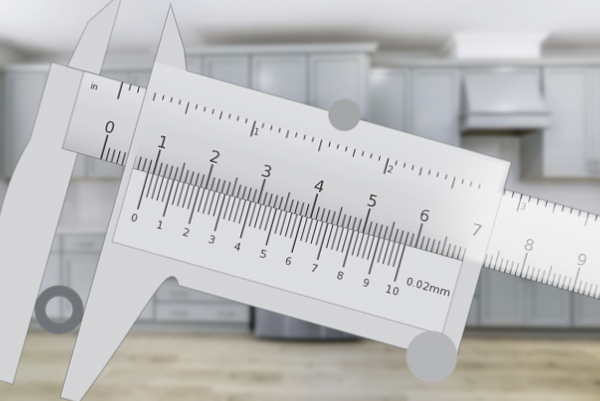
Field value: 9.0 mm
